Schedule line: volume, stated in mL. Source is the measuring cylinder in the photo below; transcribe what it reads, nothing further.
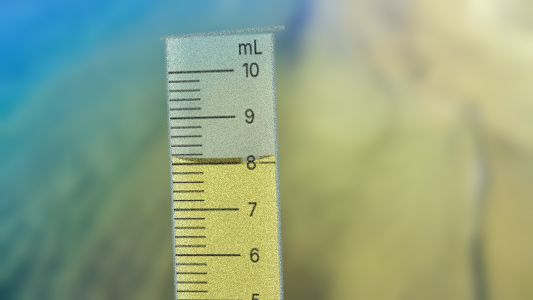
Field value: 8 mL
